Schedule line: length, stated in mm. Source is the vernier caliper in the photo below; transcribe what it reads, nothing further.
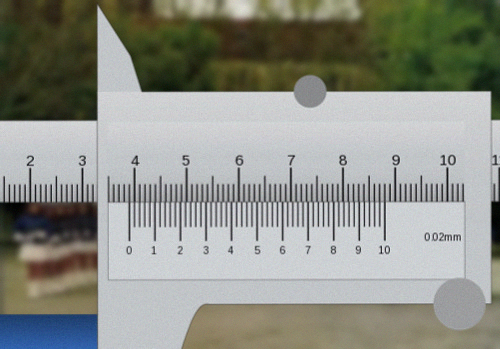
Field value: 39.0 mm
